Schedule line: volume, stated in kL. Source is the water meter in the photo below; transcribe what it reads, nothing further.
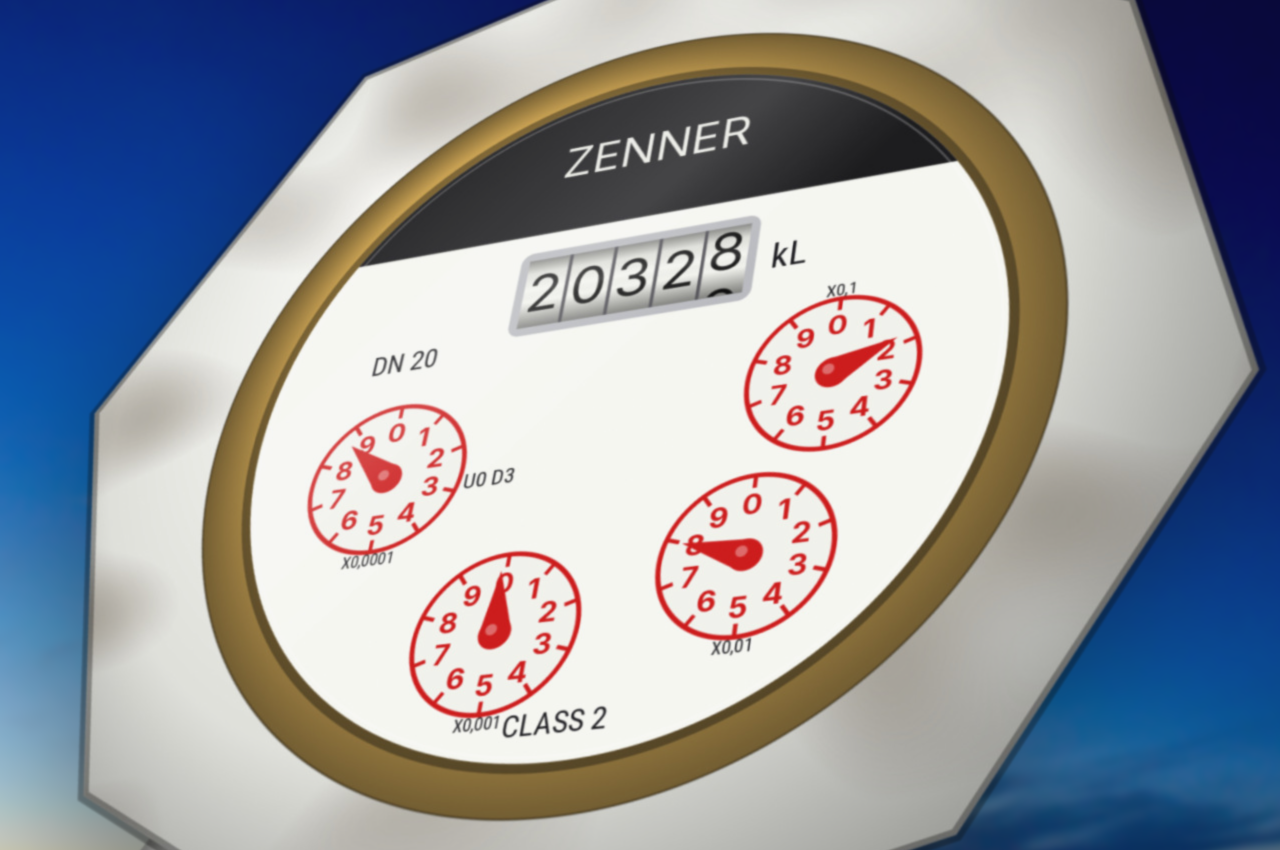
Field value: 20328.1798 kL
